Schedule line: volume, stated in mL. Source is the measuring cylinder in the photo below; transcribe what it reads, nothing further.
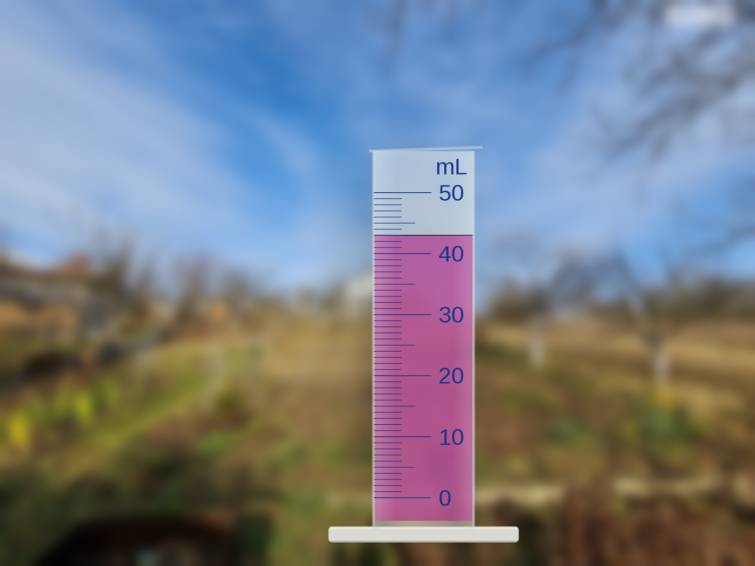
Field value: 43 mL
